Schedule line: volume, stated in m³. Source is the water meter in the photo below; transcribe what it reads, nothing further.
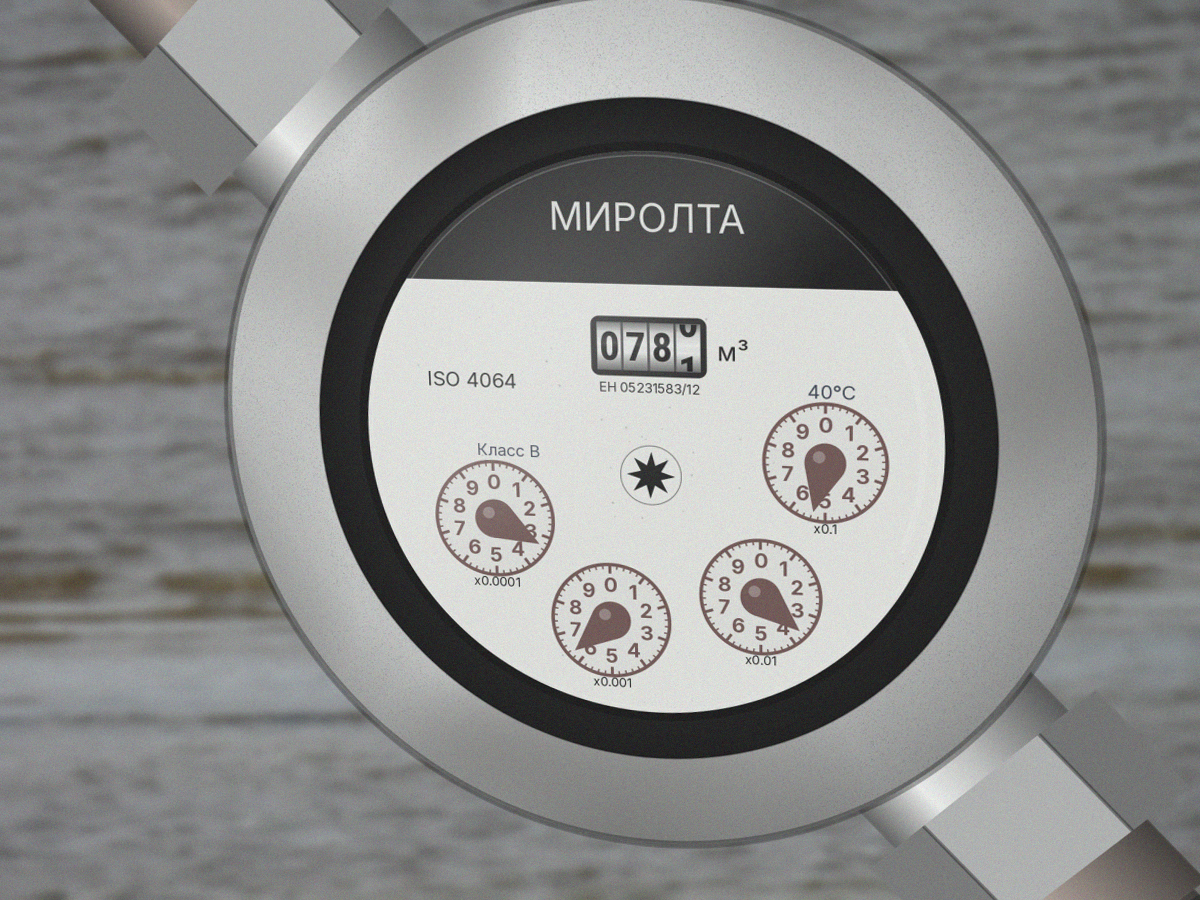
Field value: 780.5363 m³
